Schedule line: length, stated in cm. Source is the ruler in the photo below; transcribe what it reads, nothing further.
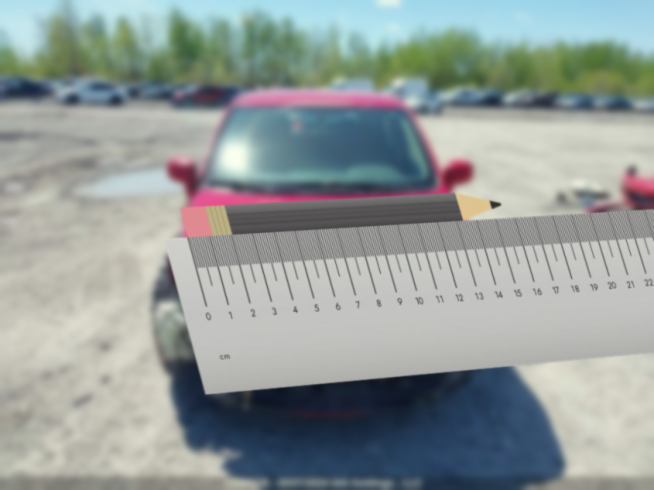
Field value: 15.5 cm
